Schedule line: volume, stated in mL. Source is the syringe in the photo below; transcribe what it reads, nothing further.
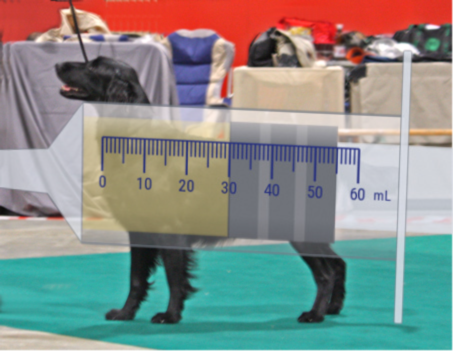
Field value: 30 mL
